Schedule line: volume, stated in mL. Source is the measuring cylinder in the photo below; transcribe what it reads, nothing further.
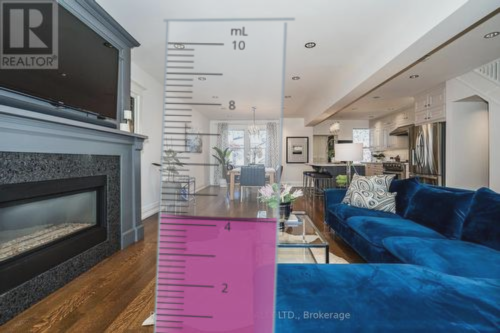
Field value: 4.2 mL
